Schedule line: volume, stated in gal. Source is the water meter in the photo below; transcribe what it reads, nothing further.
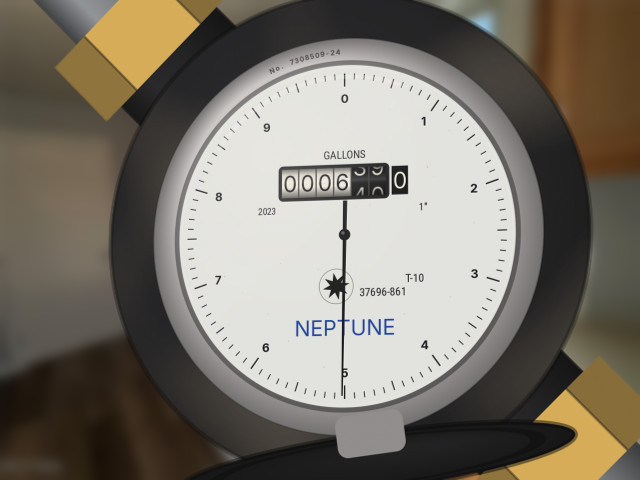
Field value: 6395.0 gal
